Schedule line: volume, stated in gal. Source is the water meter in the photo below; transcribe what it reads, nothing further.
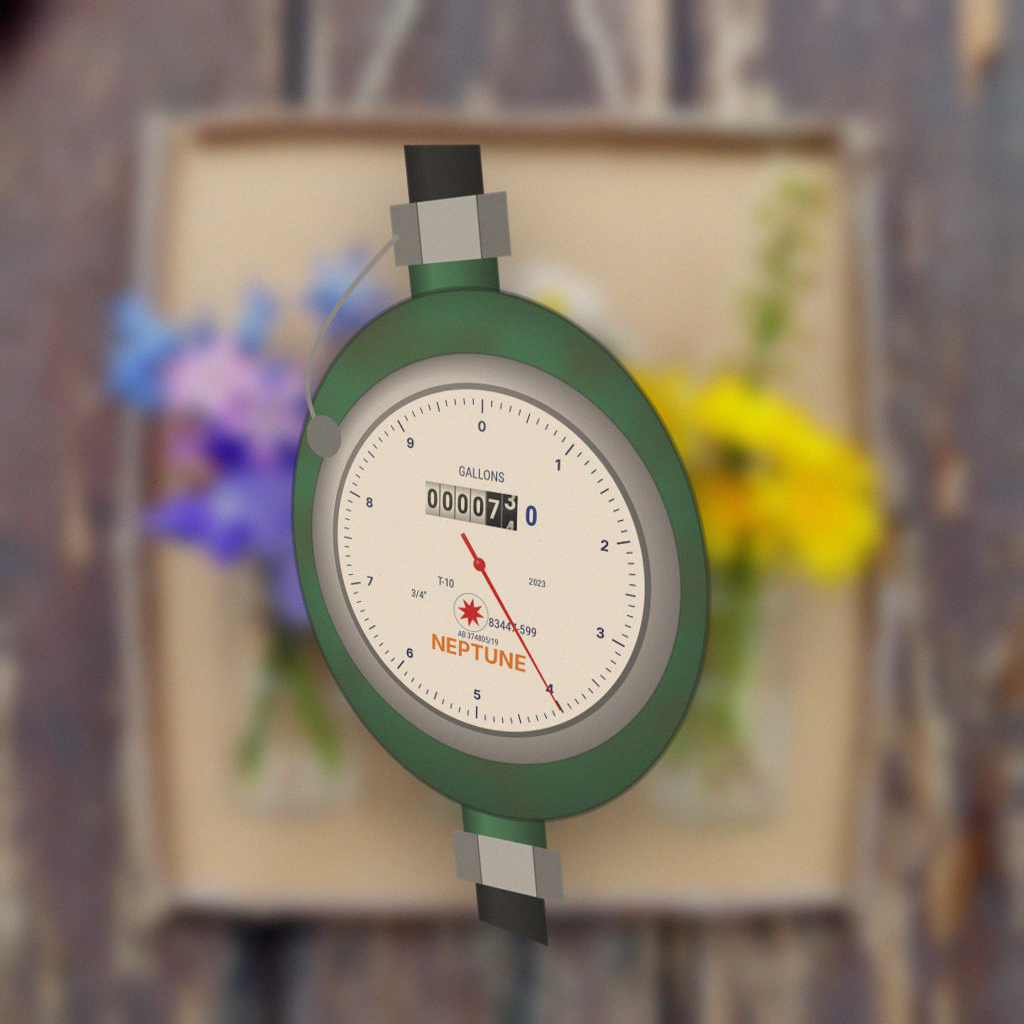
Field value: 734.0 gal
